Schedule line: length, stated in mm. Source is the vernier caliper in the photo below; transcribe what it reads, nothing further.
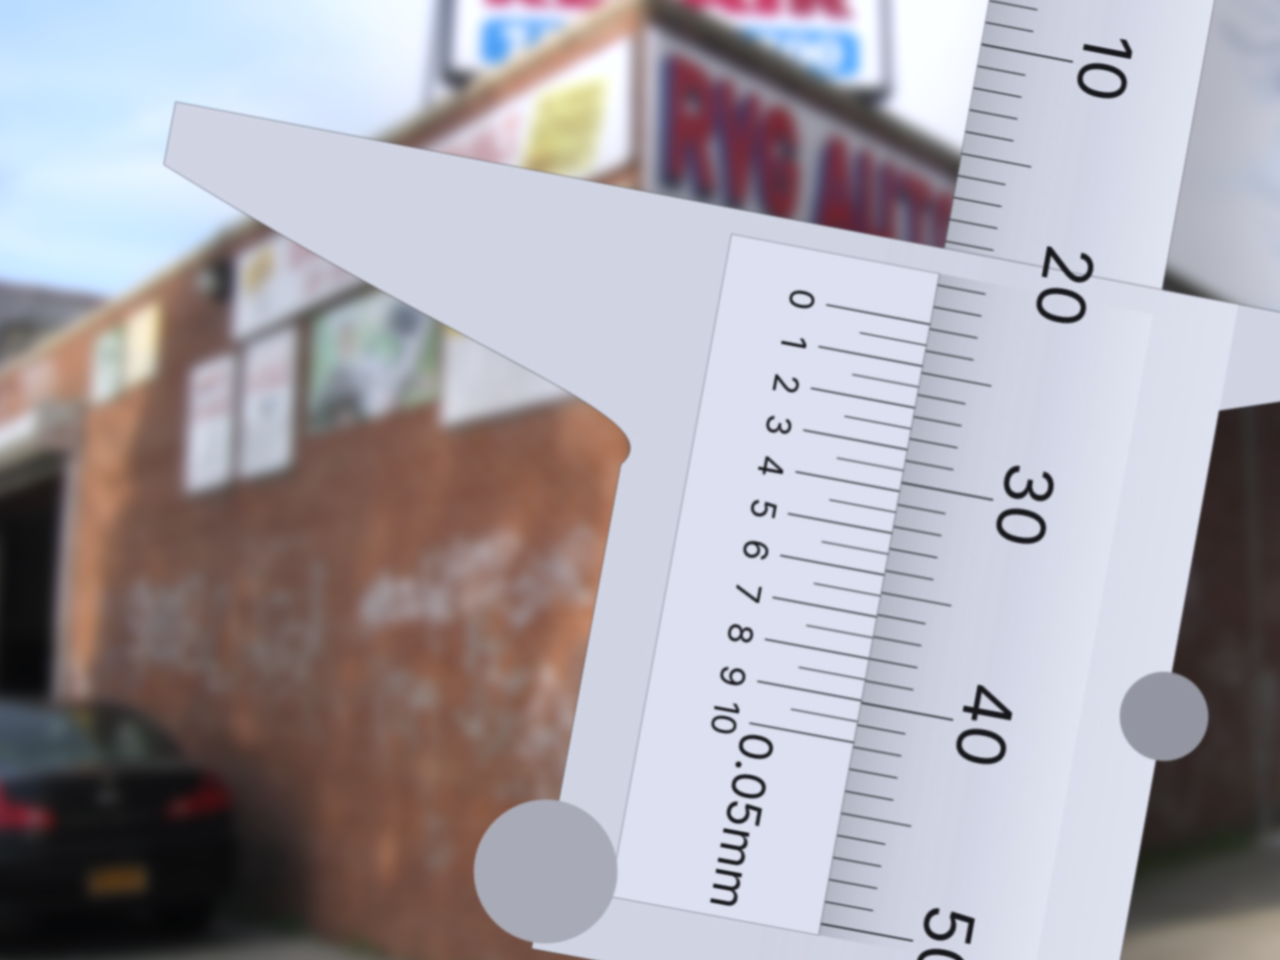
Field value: 22.8 mm
